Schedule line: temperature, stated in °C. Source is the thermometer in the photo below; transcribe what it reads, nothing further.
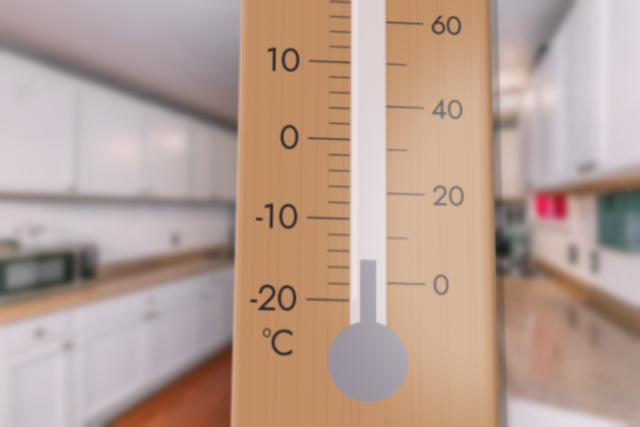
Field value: -15 °C
